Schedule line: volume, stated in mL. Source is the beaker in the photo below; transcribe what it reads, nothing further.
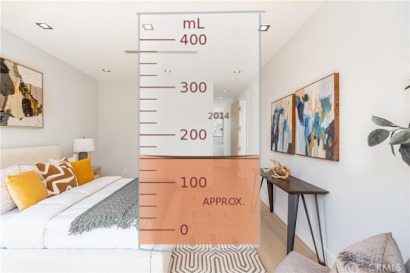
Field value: 150 mL
